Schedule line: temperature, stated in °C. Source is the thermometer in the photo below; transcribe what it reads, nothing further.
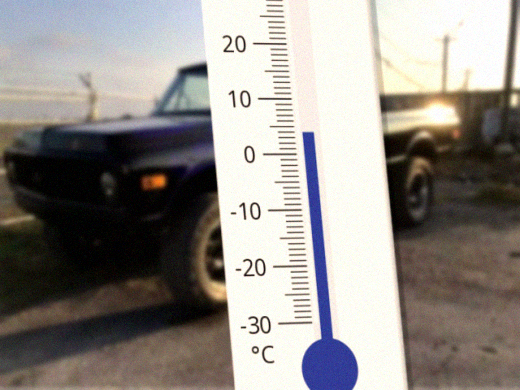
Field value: 4 °C
